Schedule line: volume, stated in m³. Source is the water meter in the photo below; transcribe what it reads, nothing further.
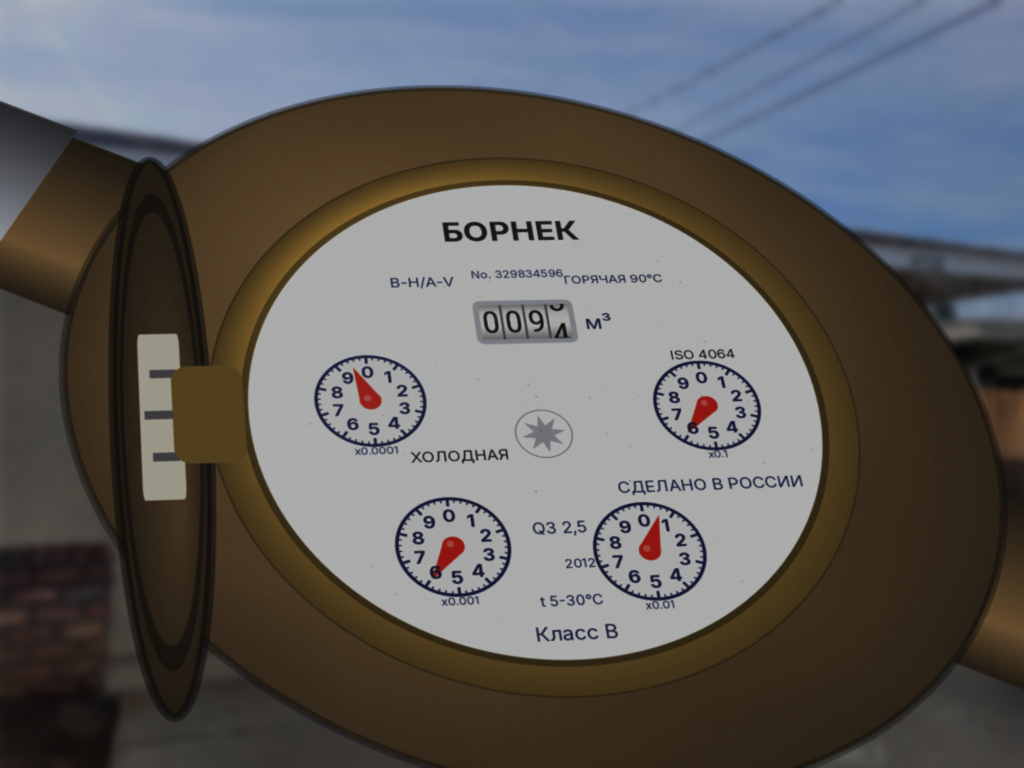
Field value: 93.6059 m³
